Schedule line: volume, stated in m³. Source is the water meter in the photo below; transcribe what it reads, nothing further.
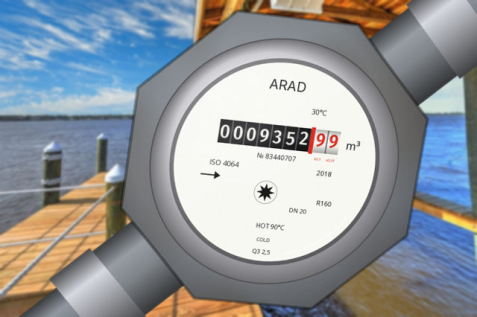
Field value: 9352.99 m³
